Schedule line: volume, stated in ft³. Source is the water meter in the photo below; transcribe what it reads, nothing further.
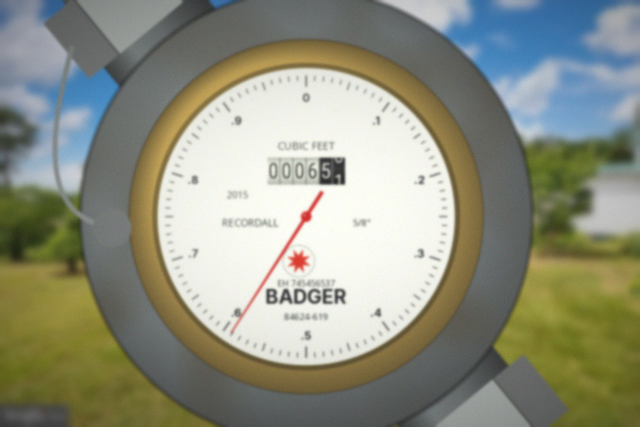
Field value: 650.59 ft³
